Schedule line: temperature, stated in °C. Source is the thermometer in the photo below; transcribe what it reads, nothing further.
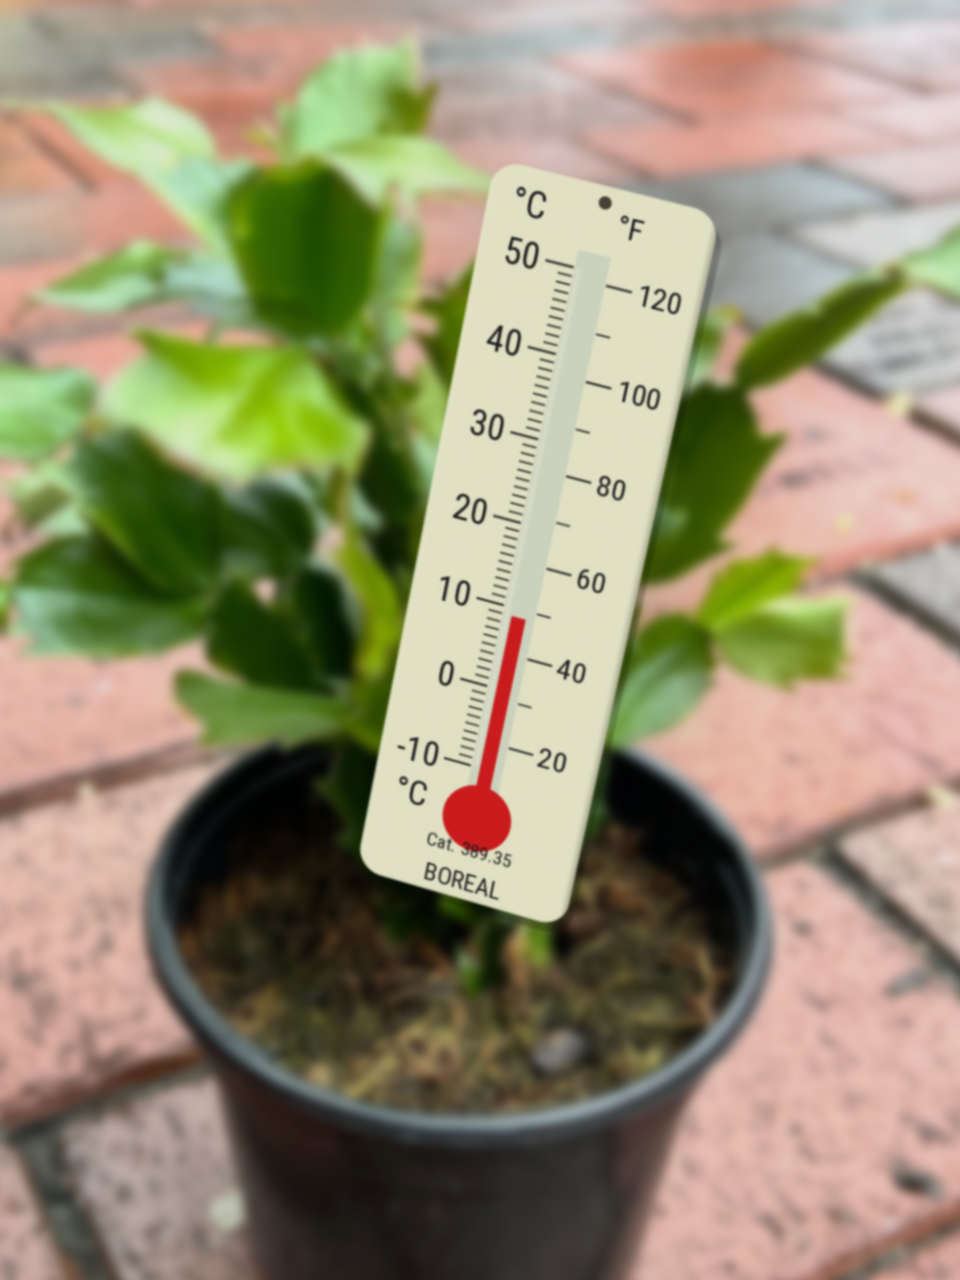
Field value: 9 °C
